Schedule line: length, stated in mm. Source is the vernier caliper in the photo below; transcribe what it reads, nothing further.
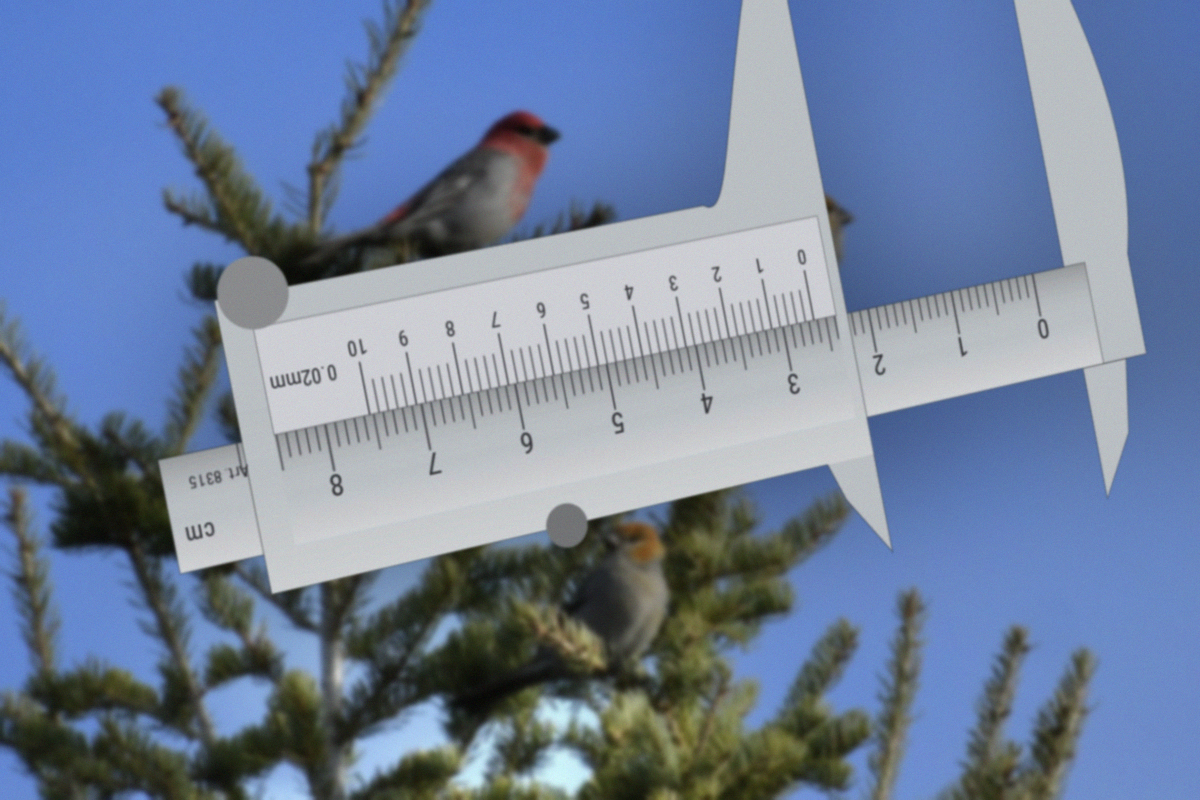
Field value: 26.4 mm
